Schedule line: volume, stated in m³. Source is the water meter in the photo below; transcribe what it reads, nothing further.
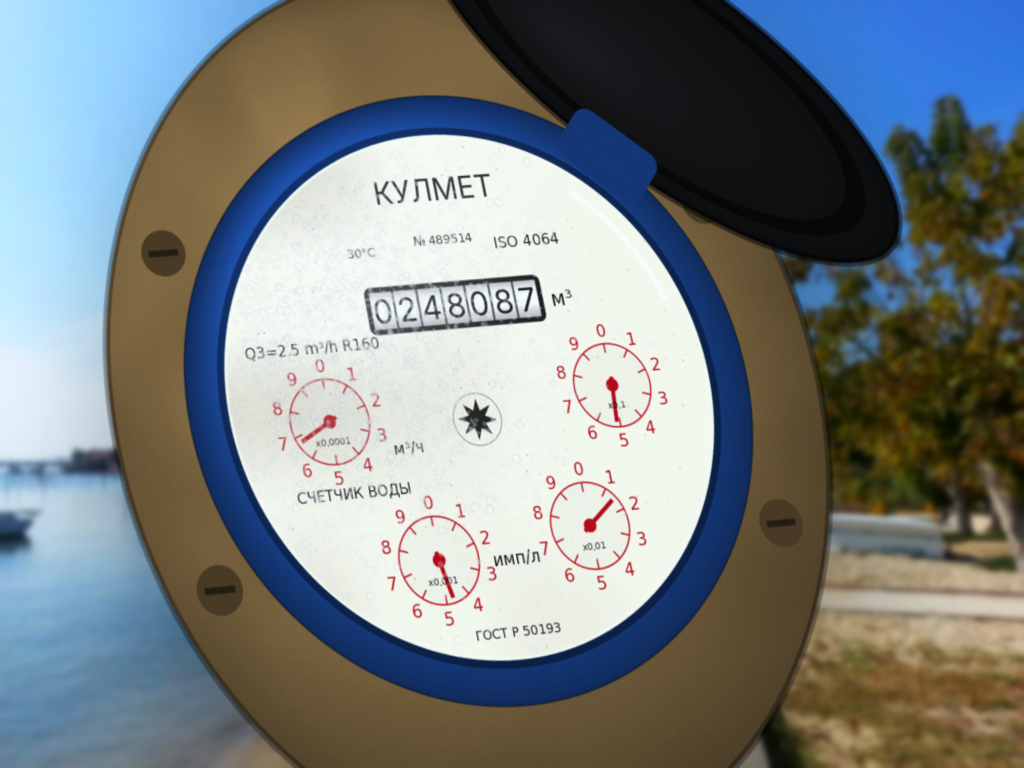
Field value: 248087.5146 m³
